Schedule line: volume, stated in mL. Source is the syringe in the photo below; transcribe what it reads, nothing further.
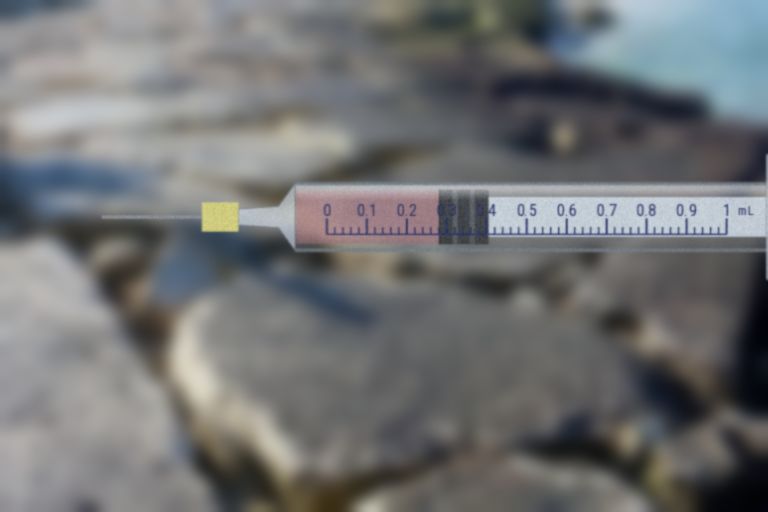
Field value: 0.28 mL
